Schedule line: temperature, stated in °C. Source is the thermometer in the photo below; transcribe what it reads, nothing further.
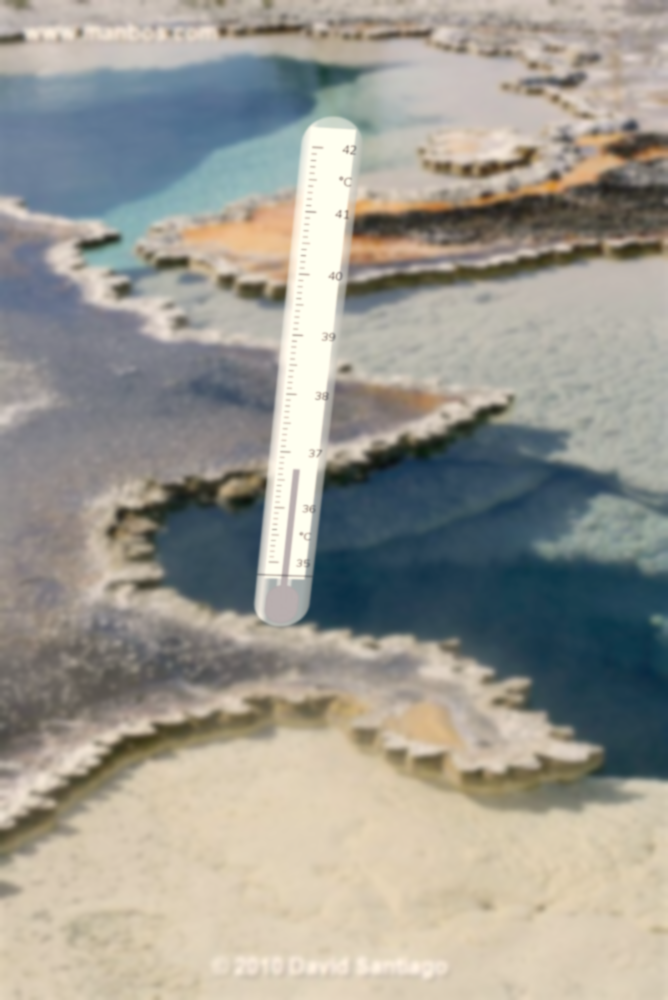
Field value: 36.7 °C
